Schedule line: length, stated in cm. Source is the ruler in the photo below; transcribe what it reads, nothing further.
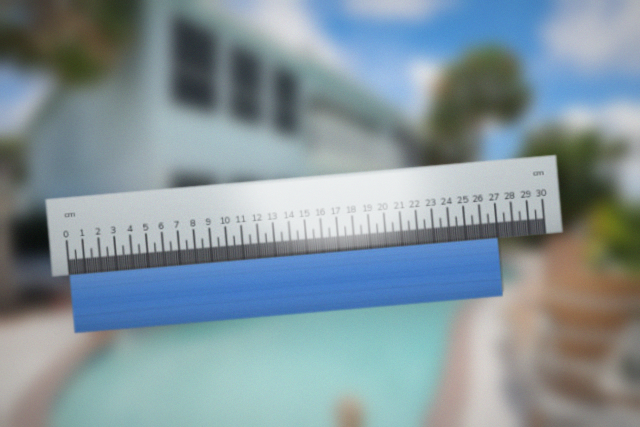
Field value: 27 cm
